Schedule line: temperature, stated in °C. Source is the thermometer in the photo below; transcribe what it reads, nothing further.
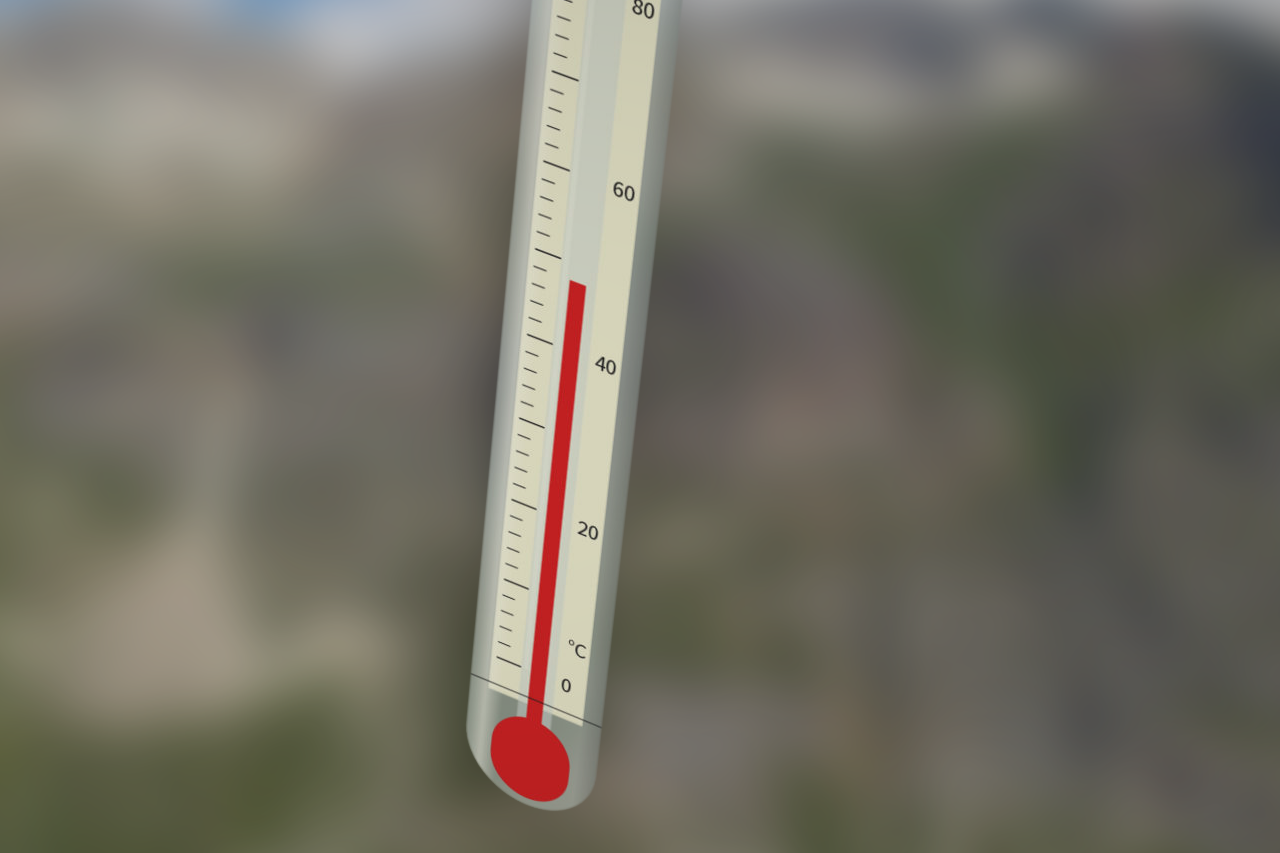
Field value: 48 °C
